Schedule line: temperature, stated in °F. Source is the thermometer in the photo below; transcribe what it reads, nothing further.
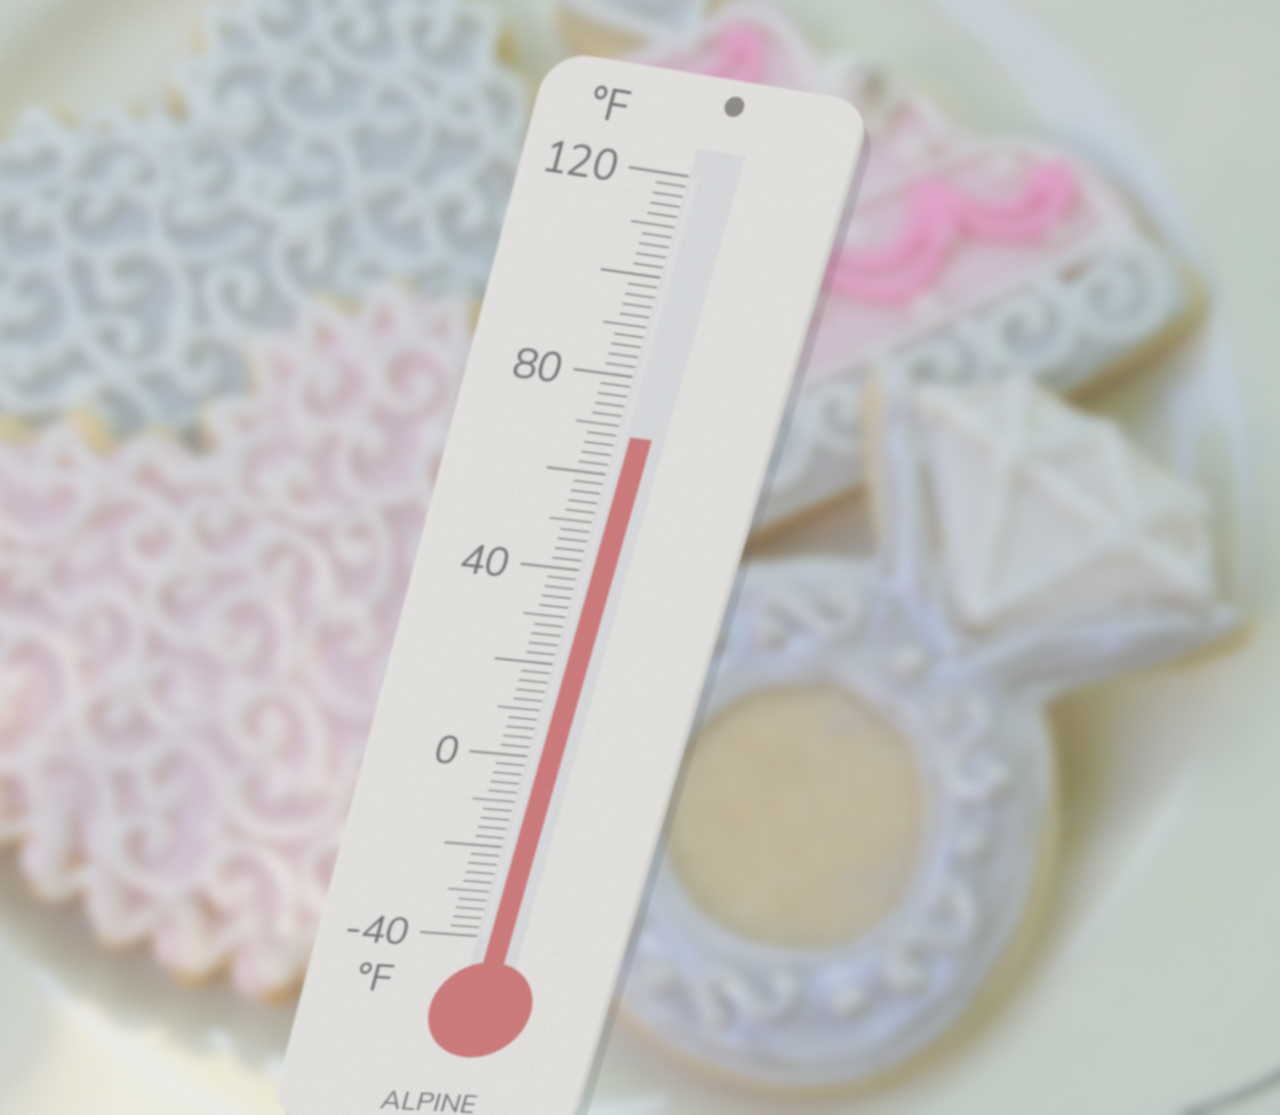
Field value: 68 °F
